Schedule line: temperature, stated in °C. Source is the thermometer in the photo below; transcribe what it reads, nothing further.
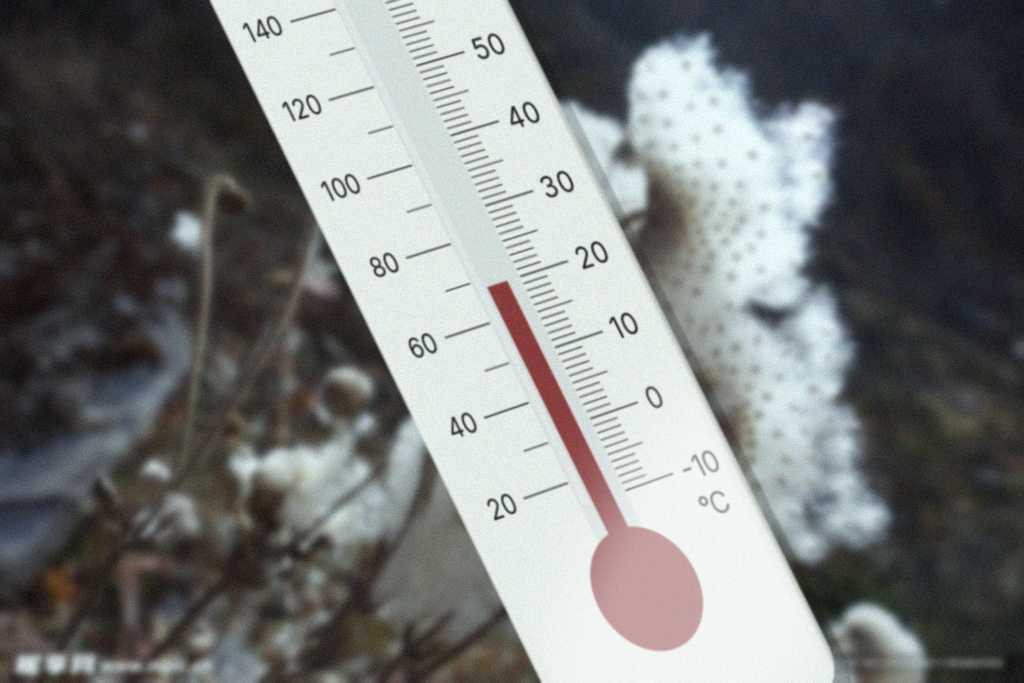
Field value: 20 °C
